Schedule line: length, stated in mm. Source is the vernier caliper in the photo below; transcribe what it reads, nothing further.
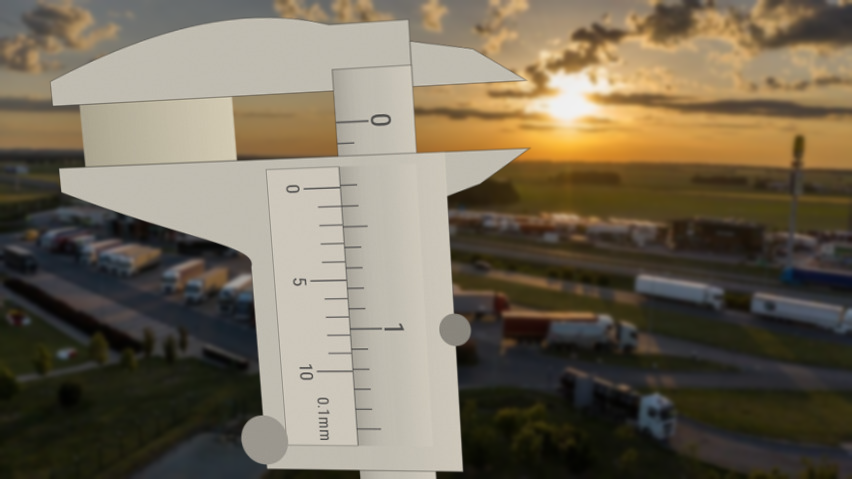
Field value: 3.1 mm
